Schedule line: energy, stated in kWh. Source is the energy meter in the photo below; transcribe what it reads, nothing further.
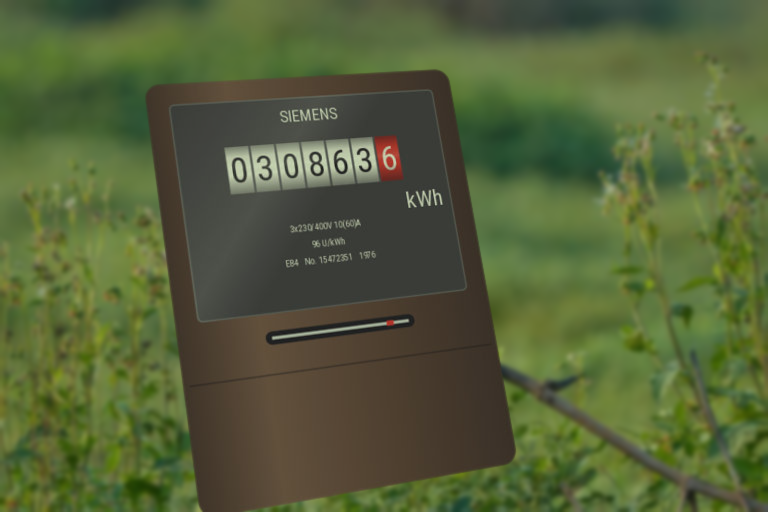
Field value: 30863.6 kWh
